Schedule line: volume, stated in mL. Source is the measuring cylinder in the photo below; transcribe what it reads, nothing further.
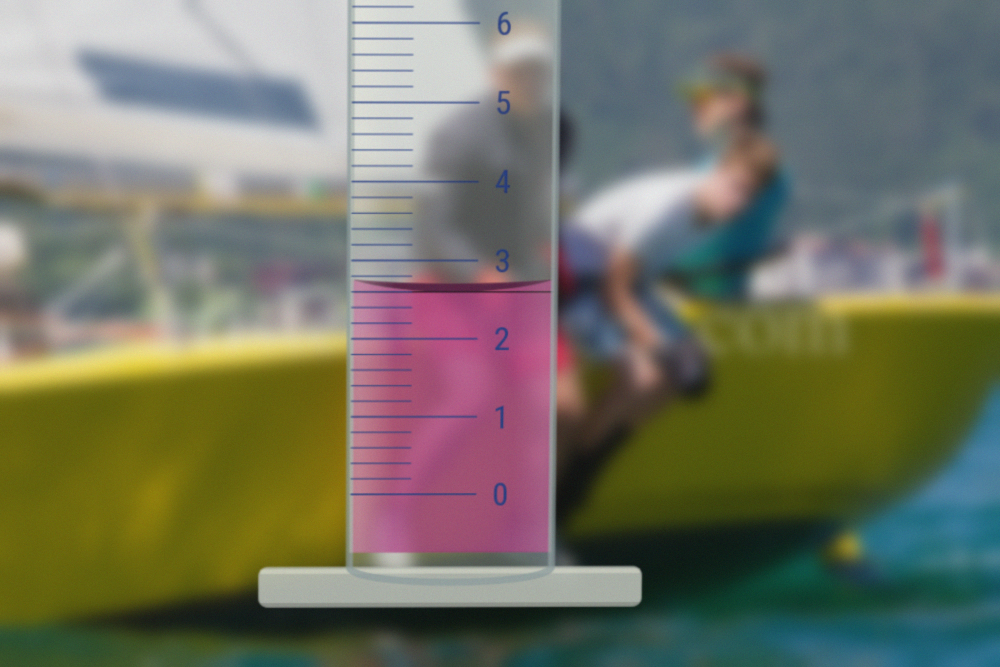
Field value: 2.6 mL
